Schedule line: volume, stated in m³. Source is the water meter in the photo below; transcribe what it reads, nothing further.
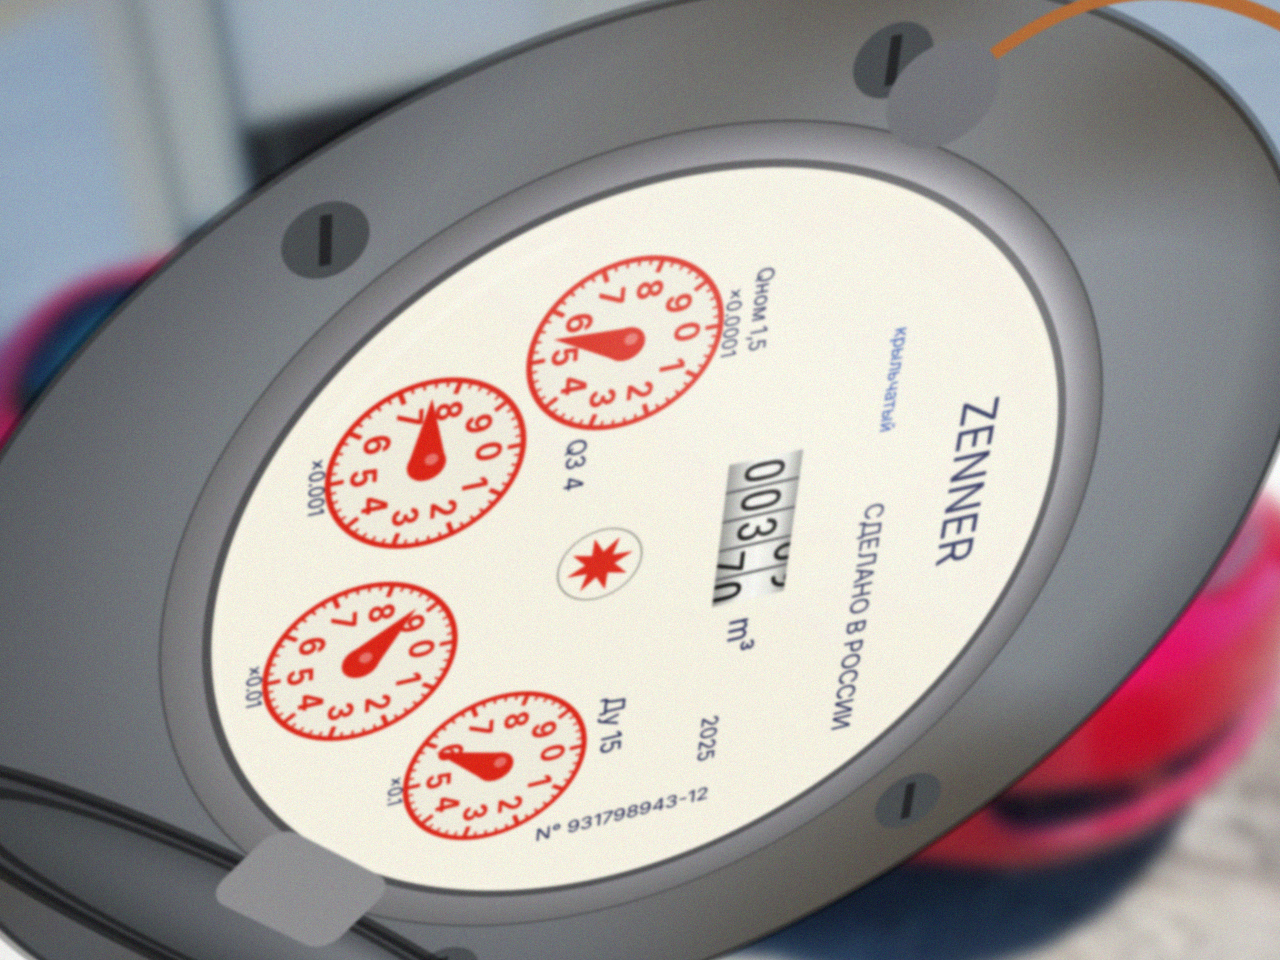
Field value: 369.5875 m³
